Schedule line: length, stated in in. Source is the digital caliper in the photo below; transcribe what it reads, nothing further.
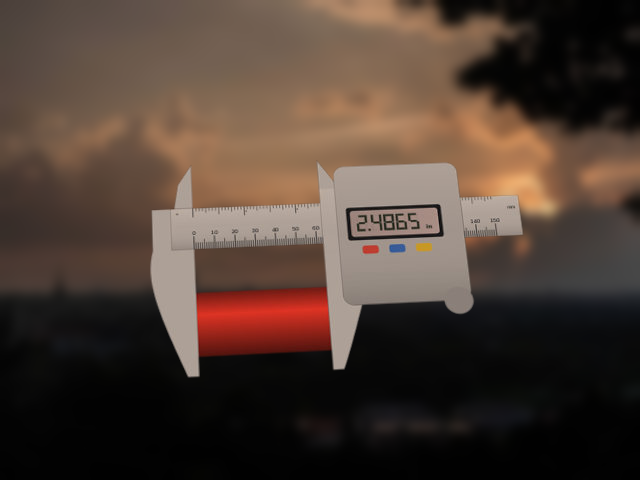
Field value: 2.4865 in
